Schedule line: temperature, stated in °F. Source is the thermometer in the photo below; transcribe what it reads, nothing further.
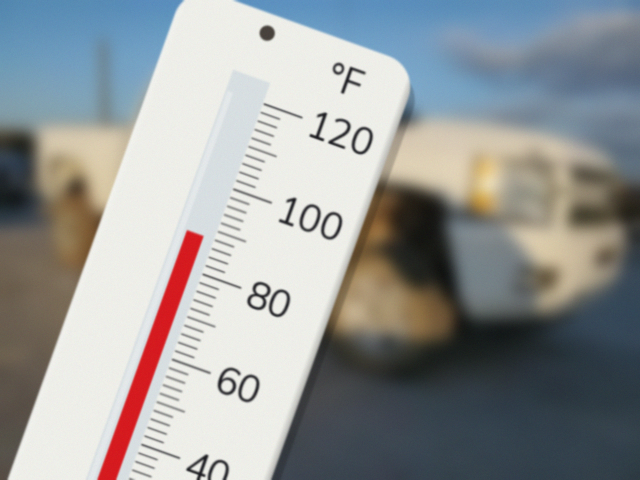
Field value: 88 °F
